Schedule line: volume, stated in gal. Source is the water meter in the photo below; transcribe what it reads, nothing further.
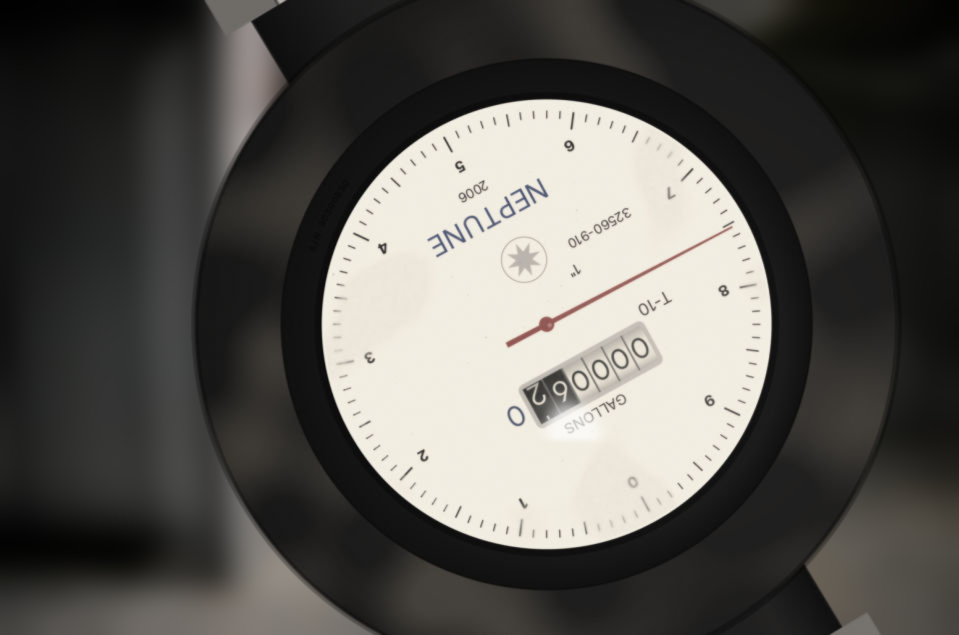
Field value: 617.5 gal
